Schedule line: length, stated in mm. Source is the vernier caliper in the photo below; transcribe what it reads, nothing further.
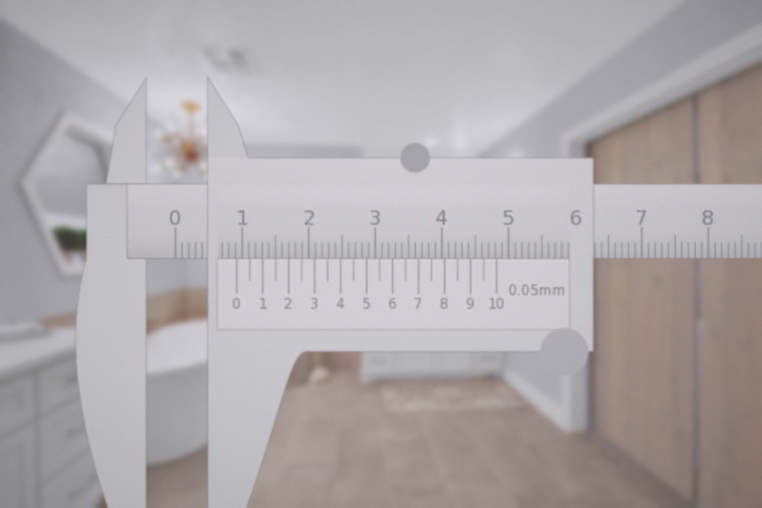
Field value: 9.2 mm
